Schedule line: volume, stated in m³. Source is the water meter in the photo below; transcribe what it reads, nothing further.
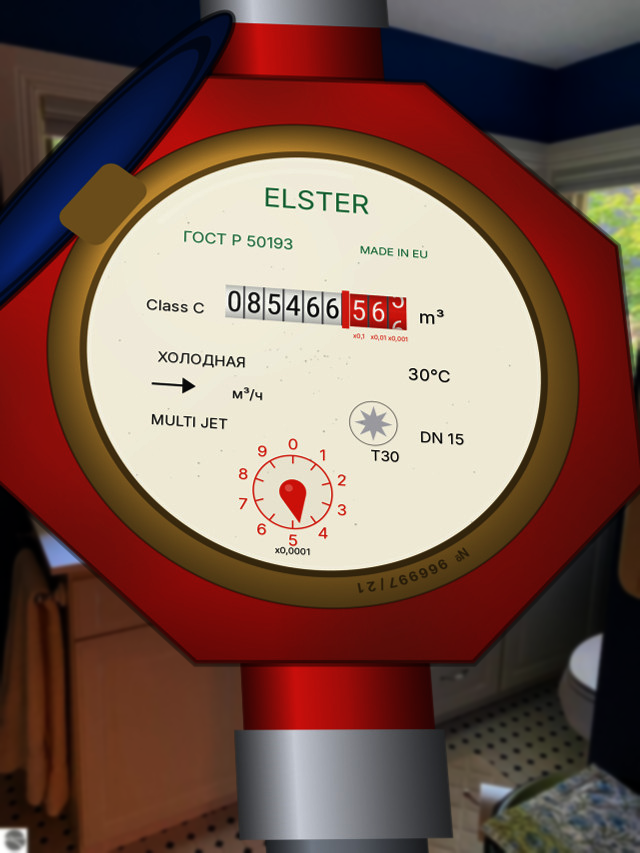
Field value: 85466.5654 m³
